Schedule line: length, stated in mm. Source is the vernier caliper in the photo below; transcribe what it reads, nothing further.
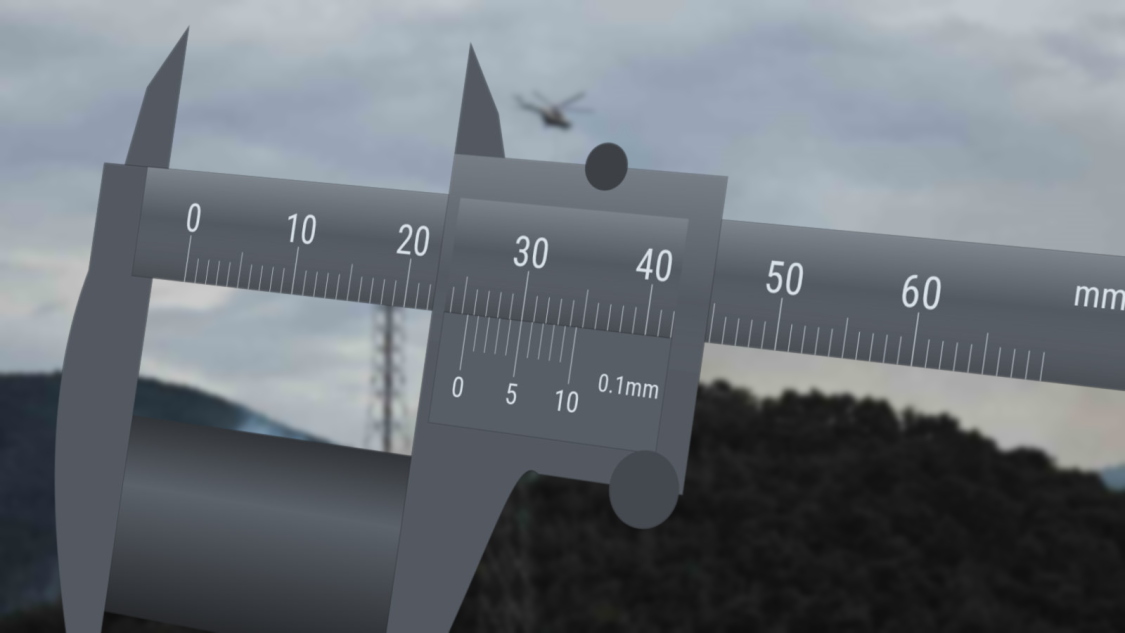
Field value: 25.5 mm
